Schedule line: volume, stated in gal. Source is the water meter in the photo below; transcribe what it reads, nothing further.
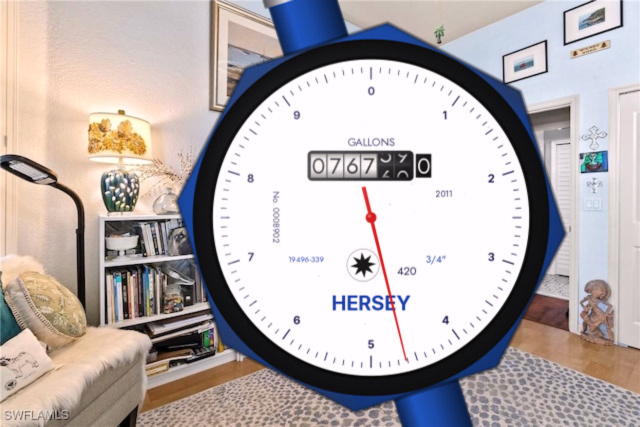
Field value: 767594.6 gal
